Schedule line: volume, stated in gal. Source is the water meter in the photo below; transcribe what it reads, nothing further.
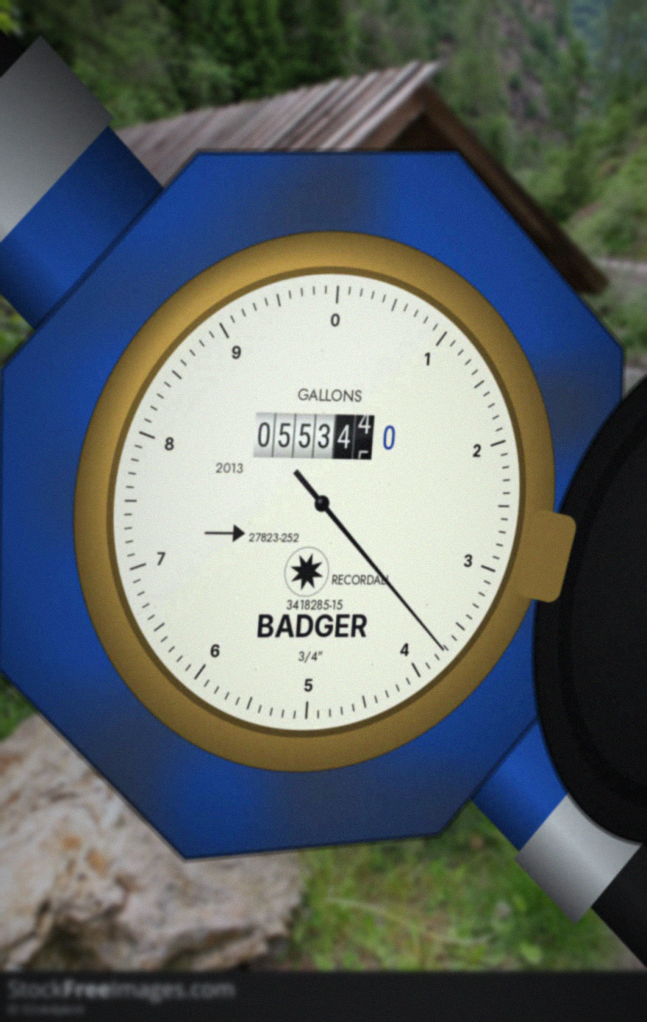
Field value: 553443.7 gal
